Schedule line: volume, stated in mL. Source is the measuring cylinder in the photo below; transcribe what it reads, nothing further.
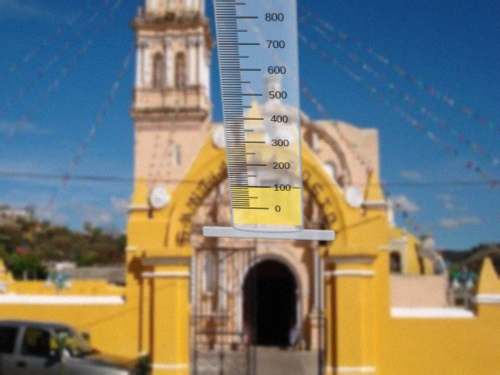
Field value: 100 mL
